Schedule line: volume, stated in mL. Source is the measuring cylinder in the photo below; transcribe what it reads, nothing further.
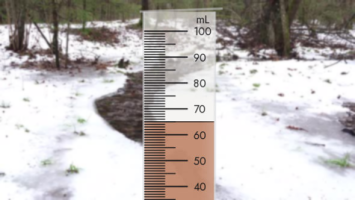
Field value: 65 mL
